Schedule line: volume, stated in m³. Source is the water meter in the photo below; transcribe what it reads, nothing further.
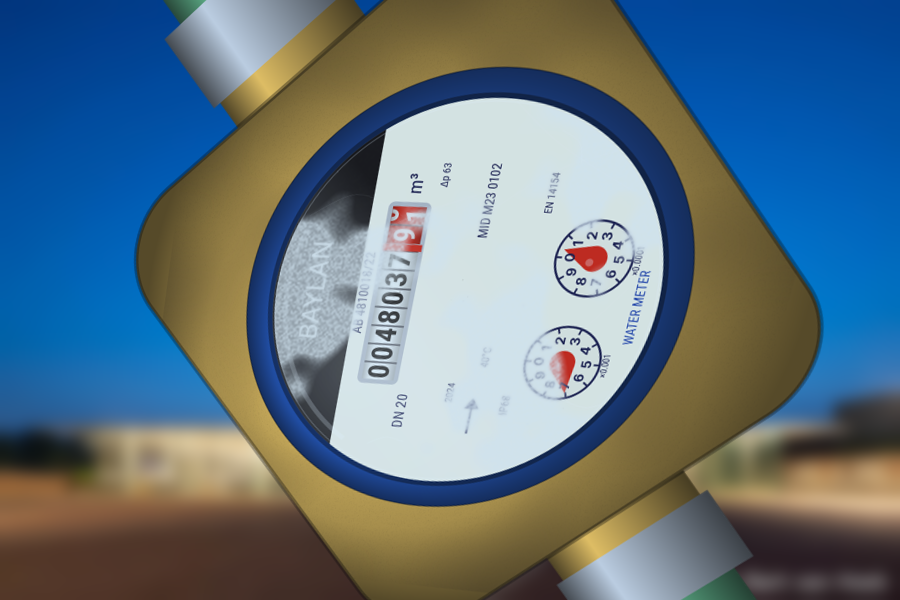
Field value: 48037.9070 m³
